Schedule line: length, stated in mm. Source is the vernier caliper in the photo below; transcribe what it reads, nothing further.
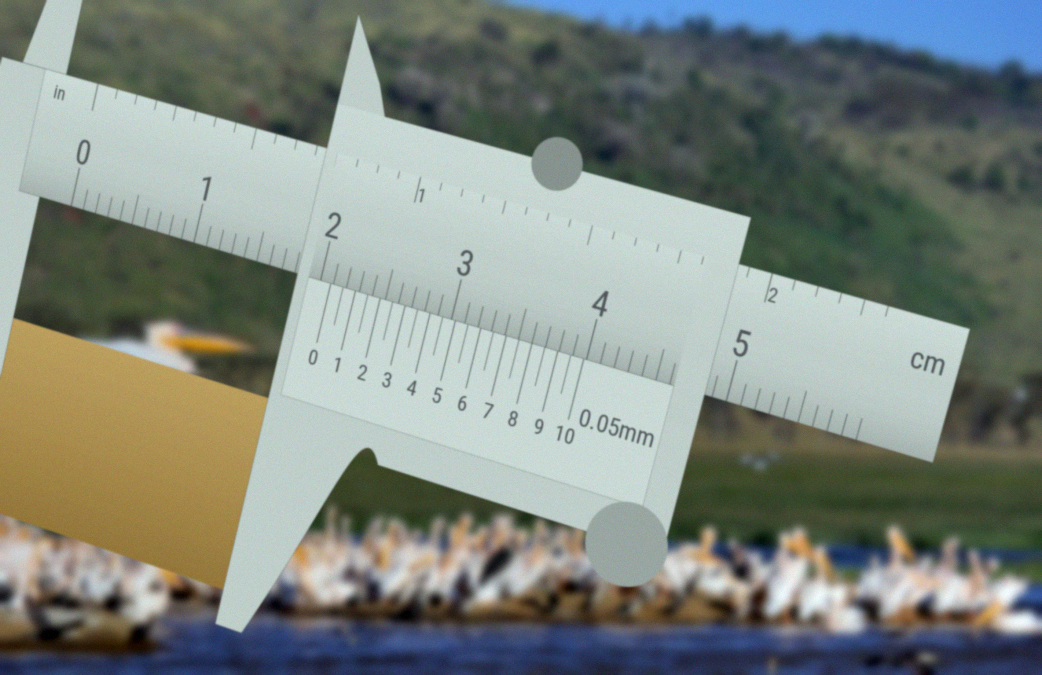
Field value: 20.8 mm
